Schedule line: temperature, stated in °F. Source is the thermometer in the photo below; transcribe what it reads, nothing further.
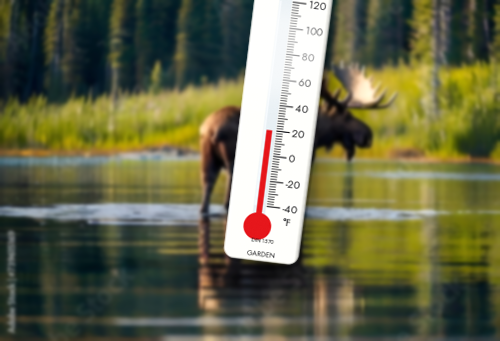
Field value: 20 °F
